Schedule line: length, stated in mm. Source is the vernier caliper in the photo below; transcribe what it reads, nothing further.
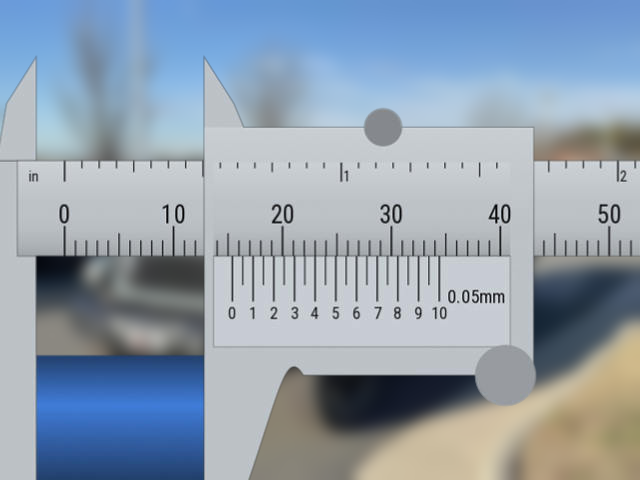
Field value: 15.4 mm
